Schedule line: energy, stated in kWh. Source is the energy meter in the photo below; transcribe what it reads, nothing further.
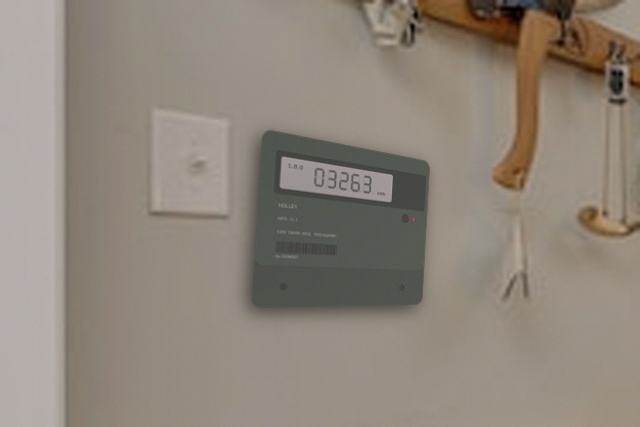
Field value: 3263 kWh
